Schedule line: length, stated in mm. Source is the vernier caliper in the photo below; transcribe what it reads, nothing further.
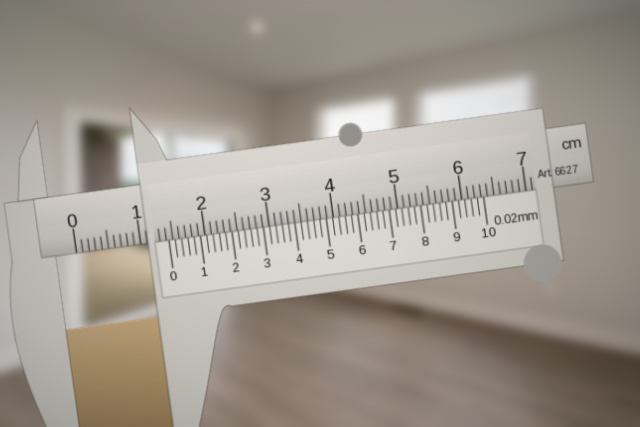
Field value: 14.4 mm
